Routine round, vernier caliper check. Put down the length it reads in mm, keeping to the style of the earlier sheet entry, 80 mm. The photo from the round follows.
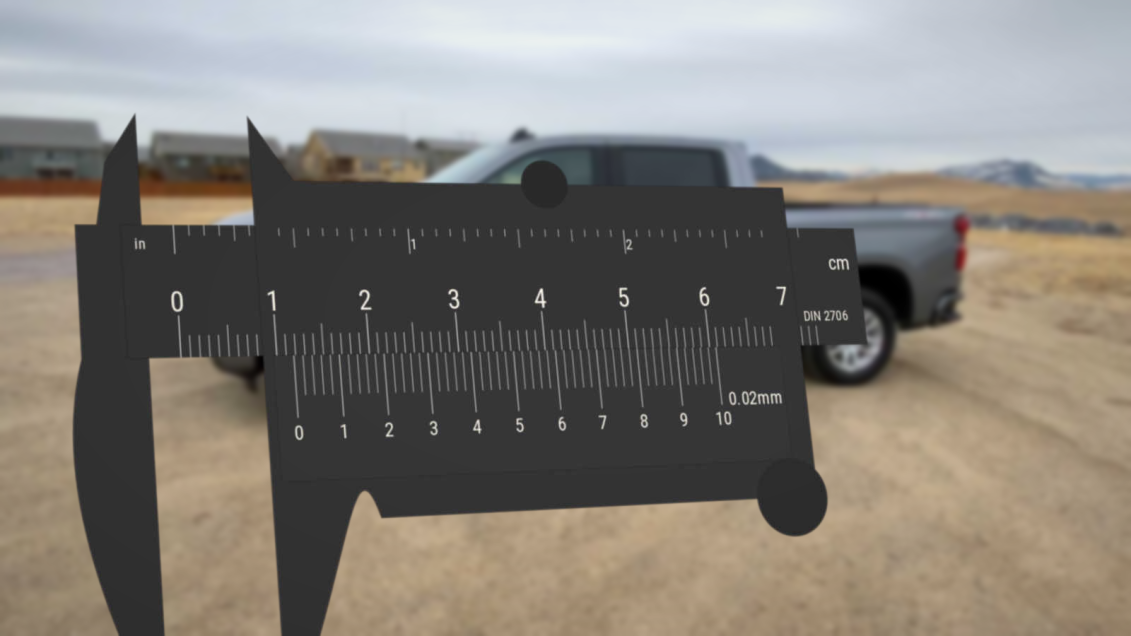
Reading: 11.8 mm
